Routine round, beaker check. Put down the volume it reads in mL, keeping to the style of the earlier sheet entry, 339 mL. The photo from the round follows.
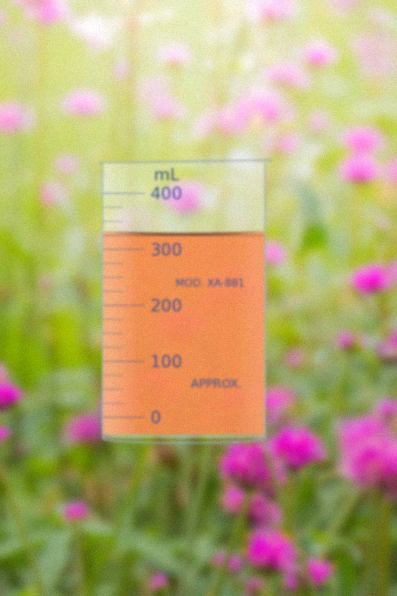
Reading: 325 mL
